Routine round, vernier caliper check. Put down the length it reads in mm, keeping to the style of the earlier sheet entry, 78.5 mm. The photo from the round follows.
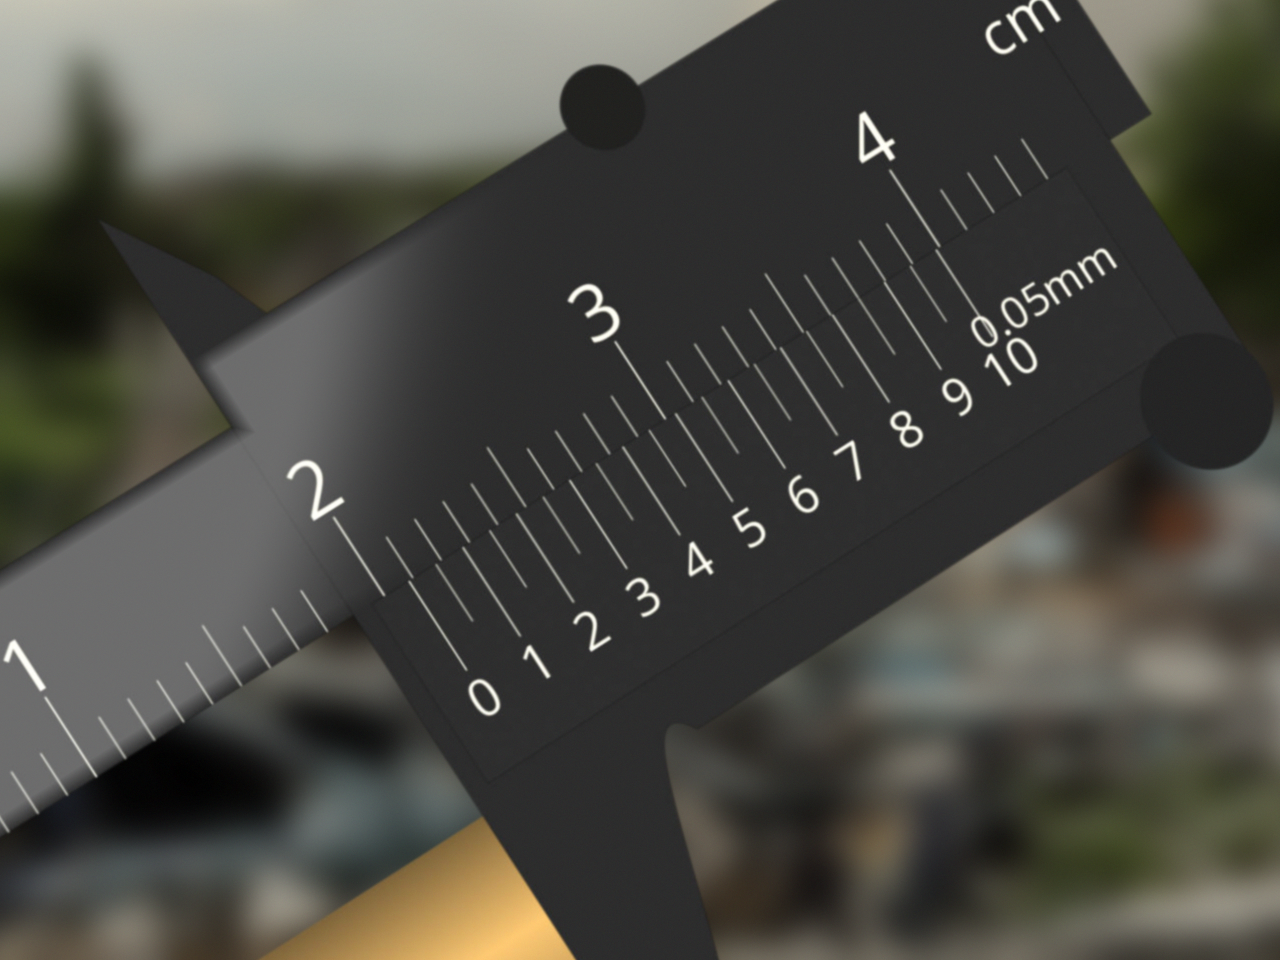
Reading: 20.85 mm
